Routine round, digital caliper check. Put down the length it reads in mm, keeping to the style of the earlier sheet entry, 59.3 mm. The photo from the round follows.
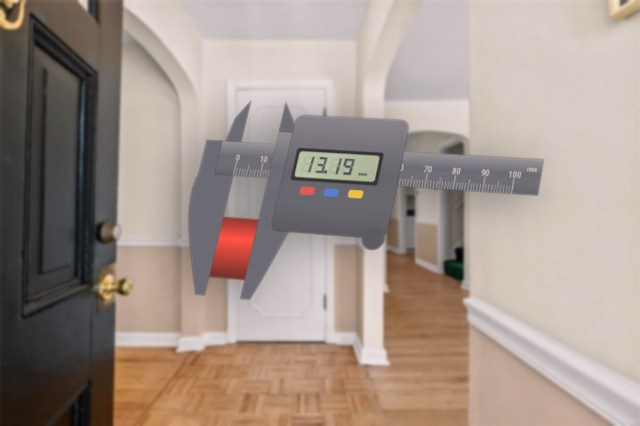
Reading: 13.19 mm
